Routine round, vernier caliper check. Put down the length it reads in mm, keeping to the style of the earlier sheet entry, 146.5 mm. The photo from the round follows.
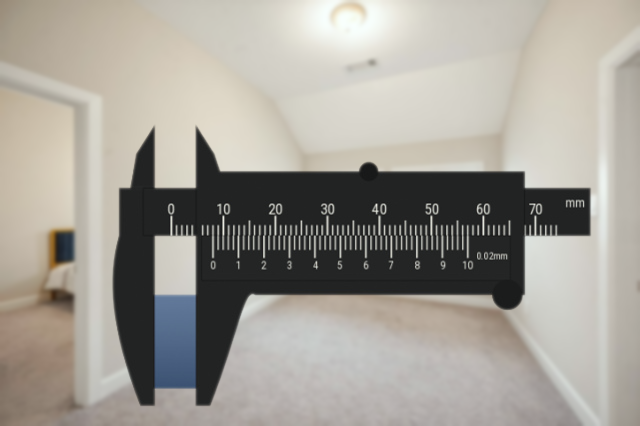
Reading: 8.0 mm
